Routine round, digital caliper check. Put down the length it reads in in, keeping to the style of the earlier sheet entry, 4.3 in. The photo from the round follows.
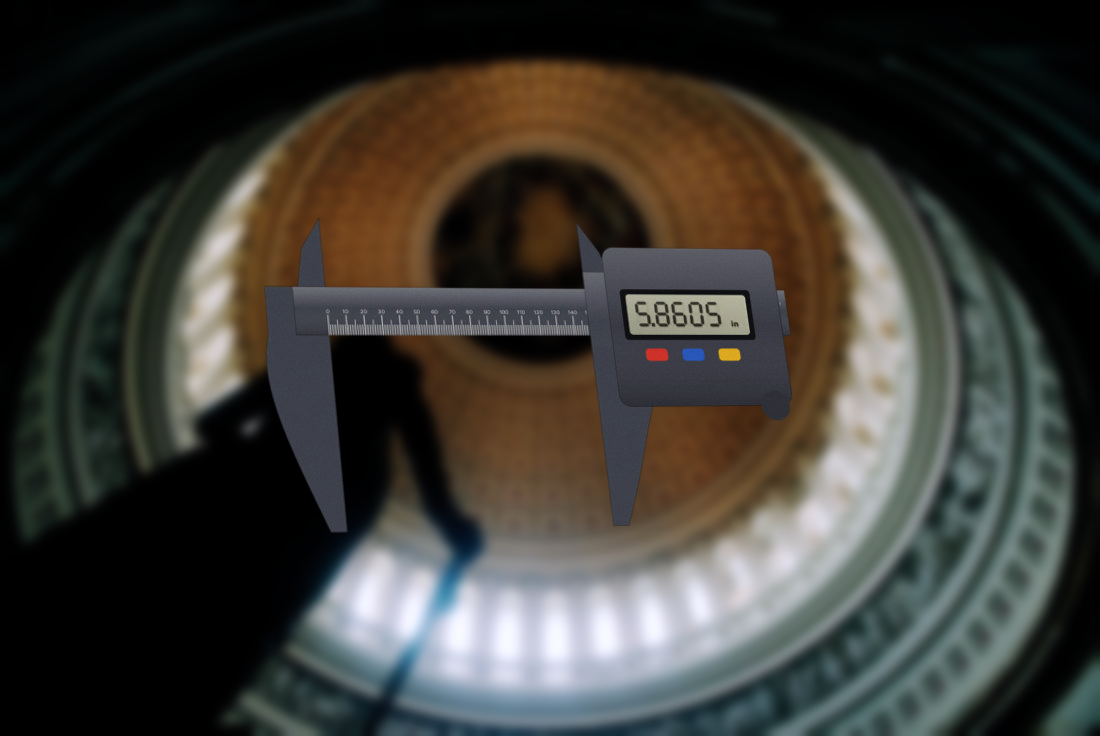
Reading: 5.8605 in
